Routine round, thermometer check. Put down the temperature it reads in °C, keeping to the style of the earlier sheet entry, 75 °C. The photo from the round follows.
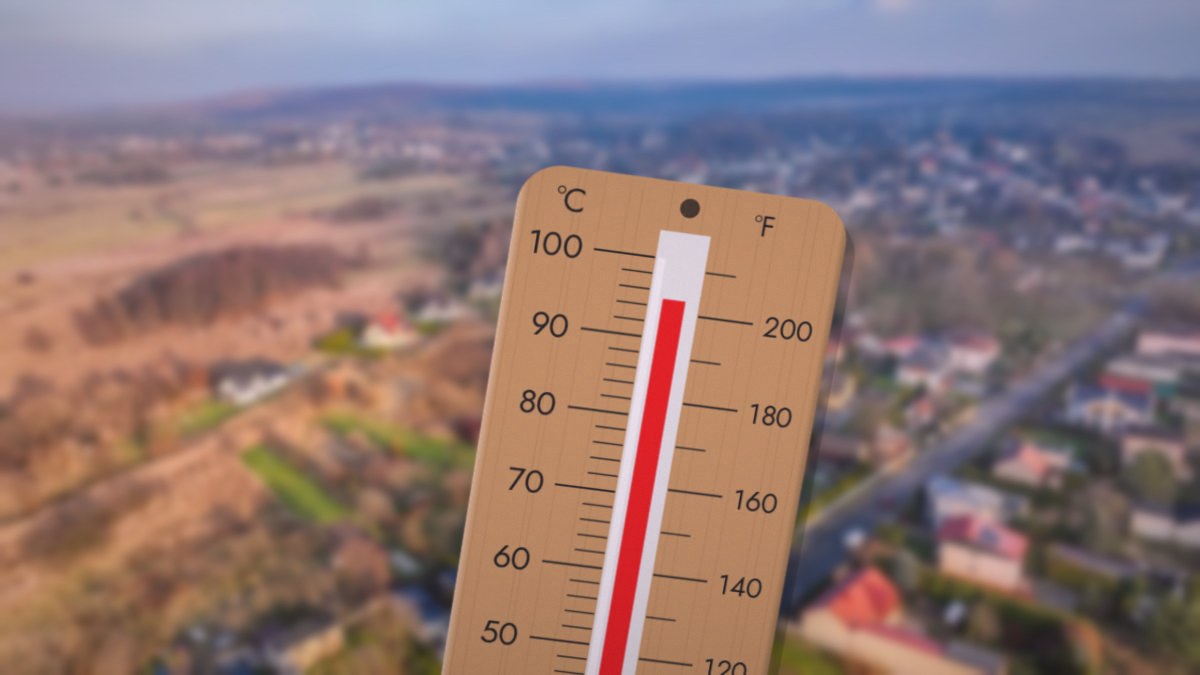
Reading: 95 °C
